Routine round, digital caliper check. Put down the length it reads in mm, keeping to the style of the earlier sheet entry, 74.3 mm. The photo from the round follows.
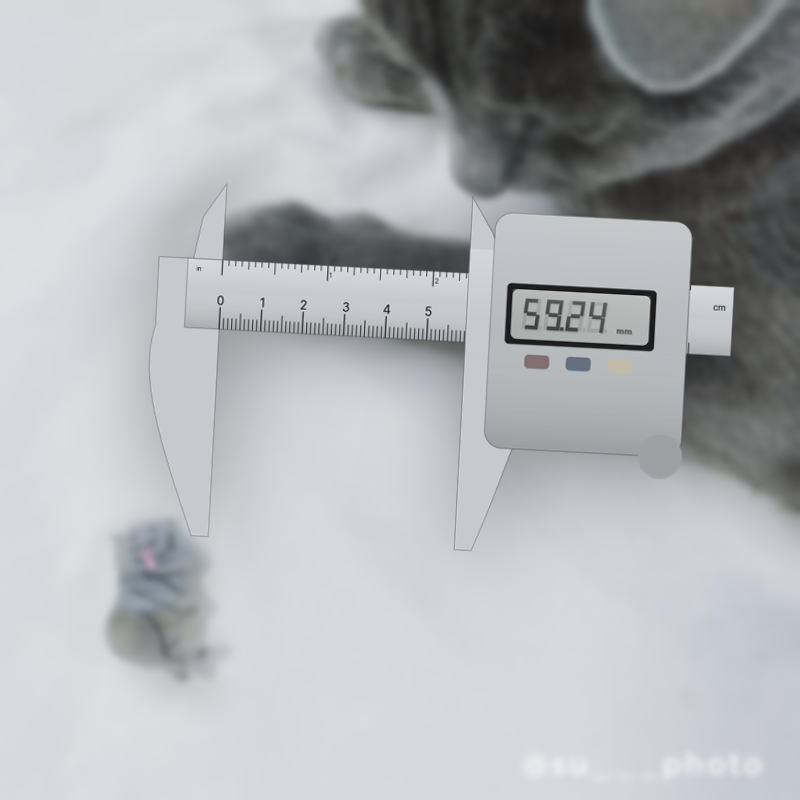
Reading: 59.24 mm
